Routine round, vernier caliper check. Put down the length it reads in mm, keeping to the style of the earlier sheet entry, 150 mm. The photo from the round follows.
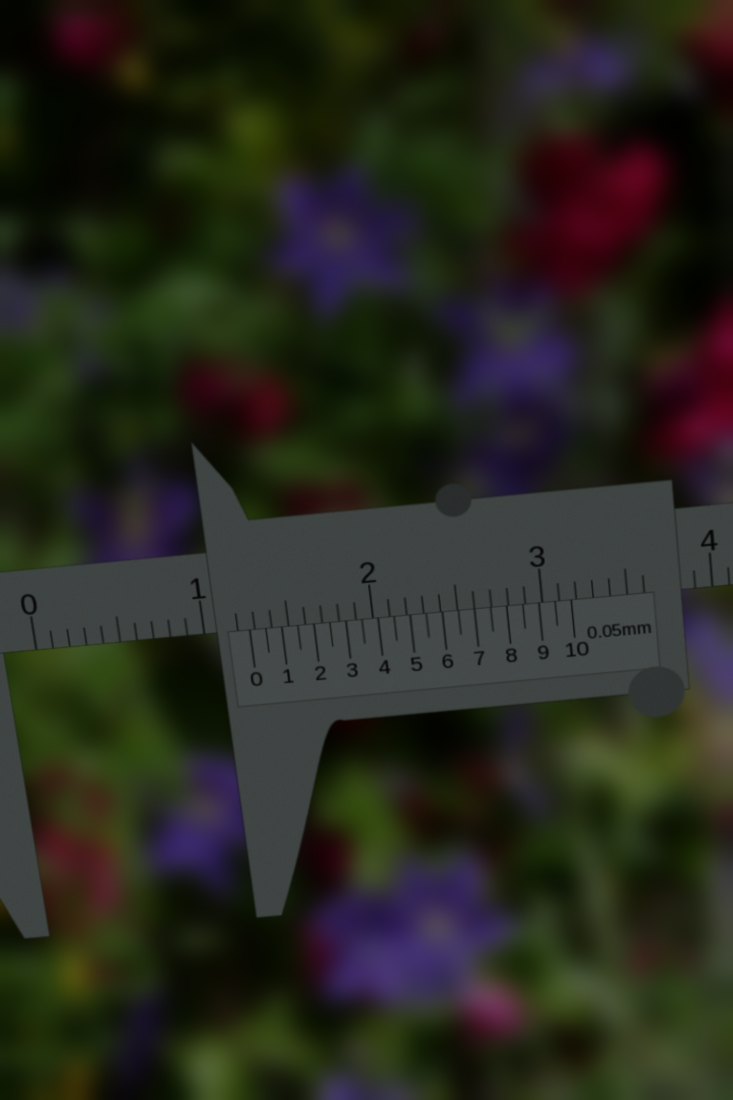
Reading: 12.7 mm
